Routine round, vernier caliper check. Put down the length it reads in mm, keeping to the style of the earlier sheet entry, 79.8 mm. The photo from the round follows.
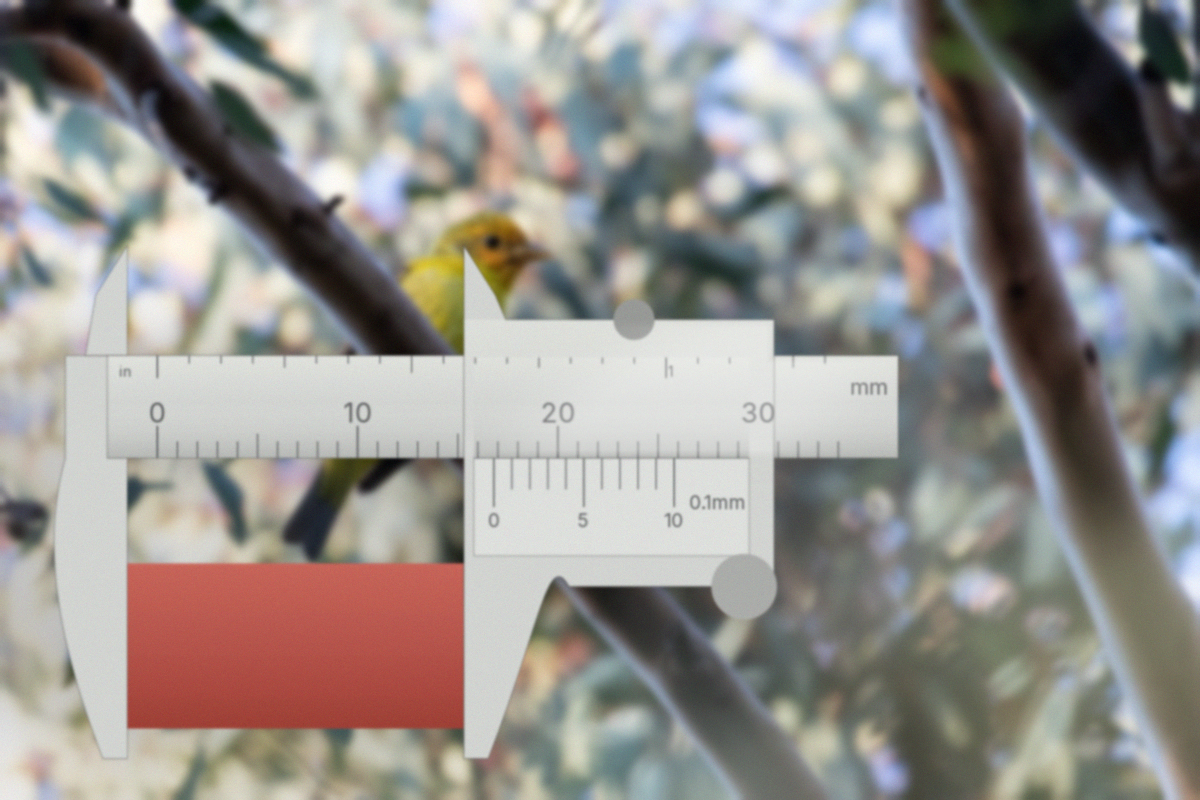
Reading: 16.8 mm
